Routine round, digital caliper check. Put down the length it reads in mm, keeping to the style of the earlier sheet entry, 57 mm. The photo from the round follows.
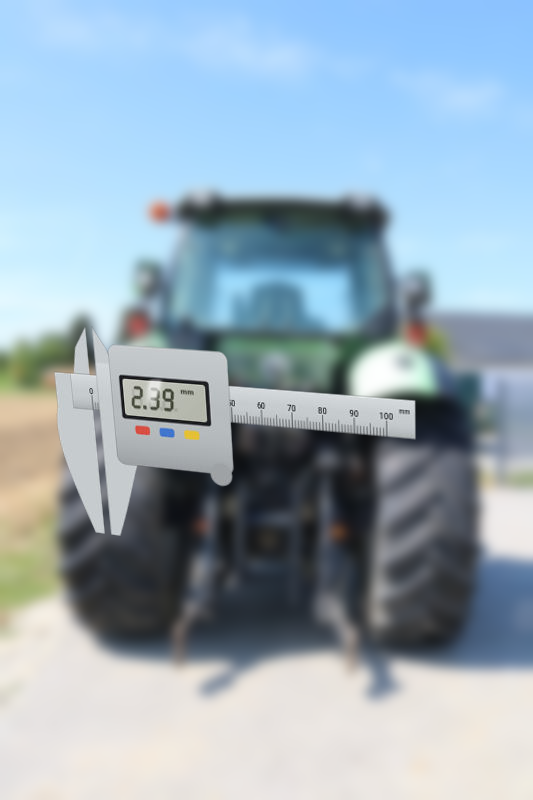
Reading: 2.39 mm
